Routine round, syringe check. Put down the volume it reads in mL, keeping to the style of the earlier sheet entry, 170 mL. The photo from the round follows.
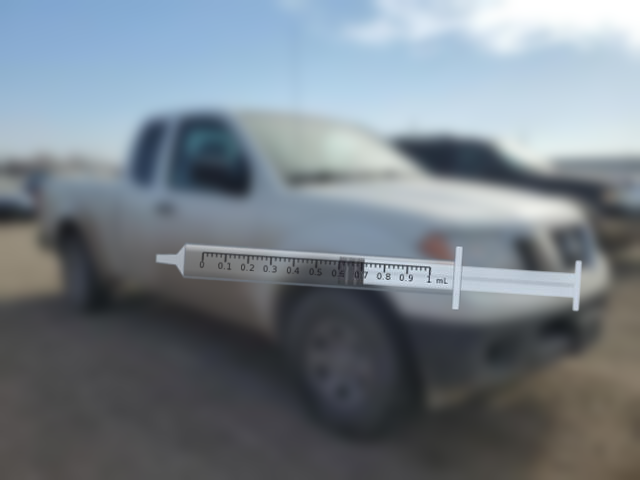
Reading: 0.6 mL
